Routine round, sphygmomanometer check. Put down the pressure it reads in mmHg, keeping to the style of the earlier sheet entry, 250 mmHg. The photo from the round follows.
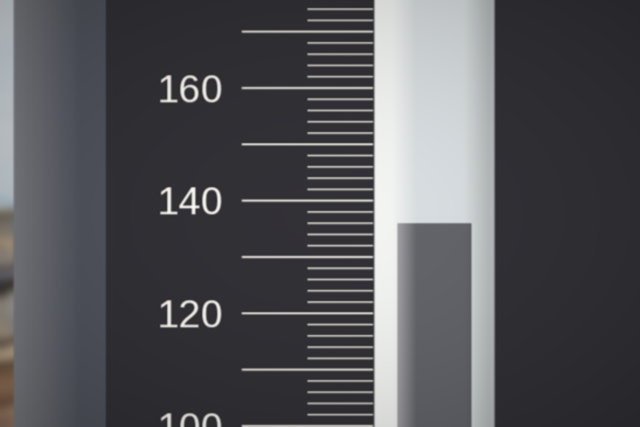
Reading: 136 mmHg
